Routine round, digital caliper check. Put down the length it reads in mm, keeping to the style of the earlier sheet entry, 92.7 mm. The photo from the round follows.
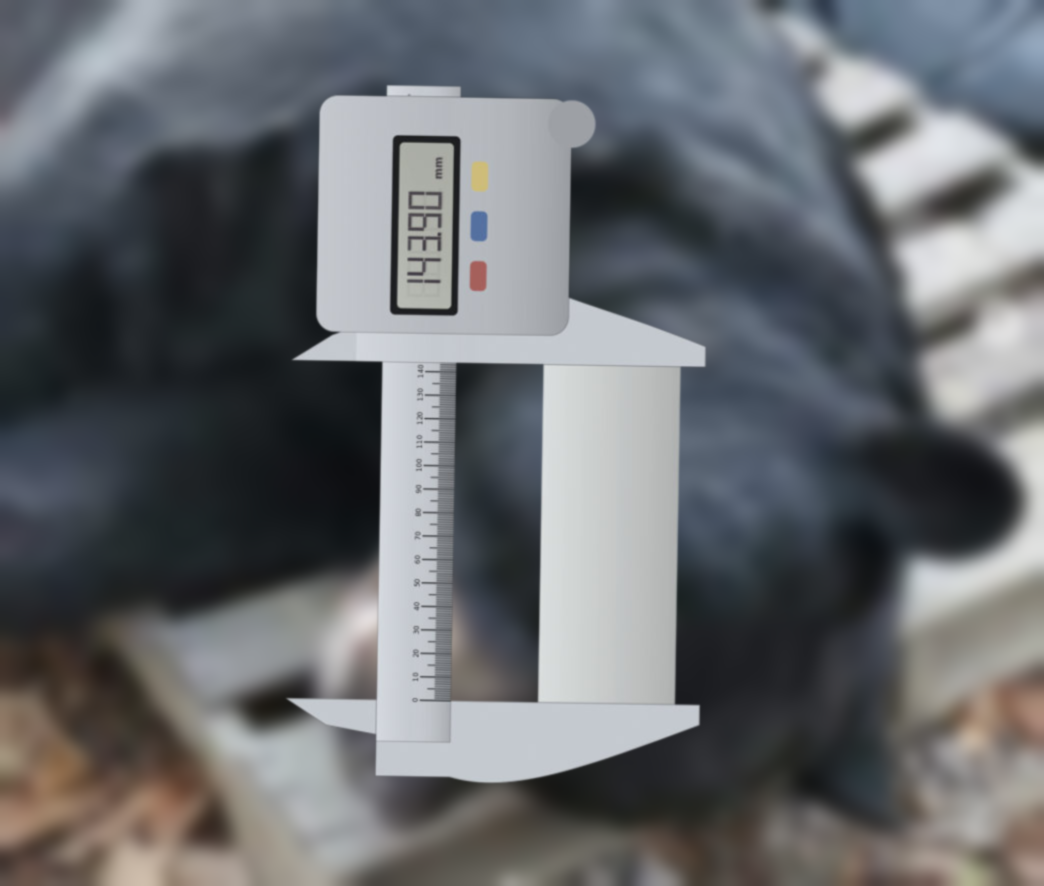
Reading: 143.90 mm
